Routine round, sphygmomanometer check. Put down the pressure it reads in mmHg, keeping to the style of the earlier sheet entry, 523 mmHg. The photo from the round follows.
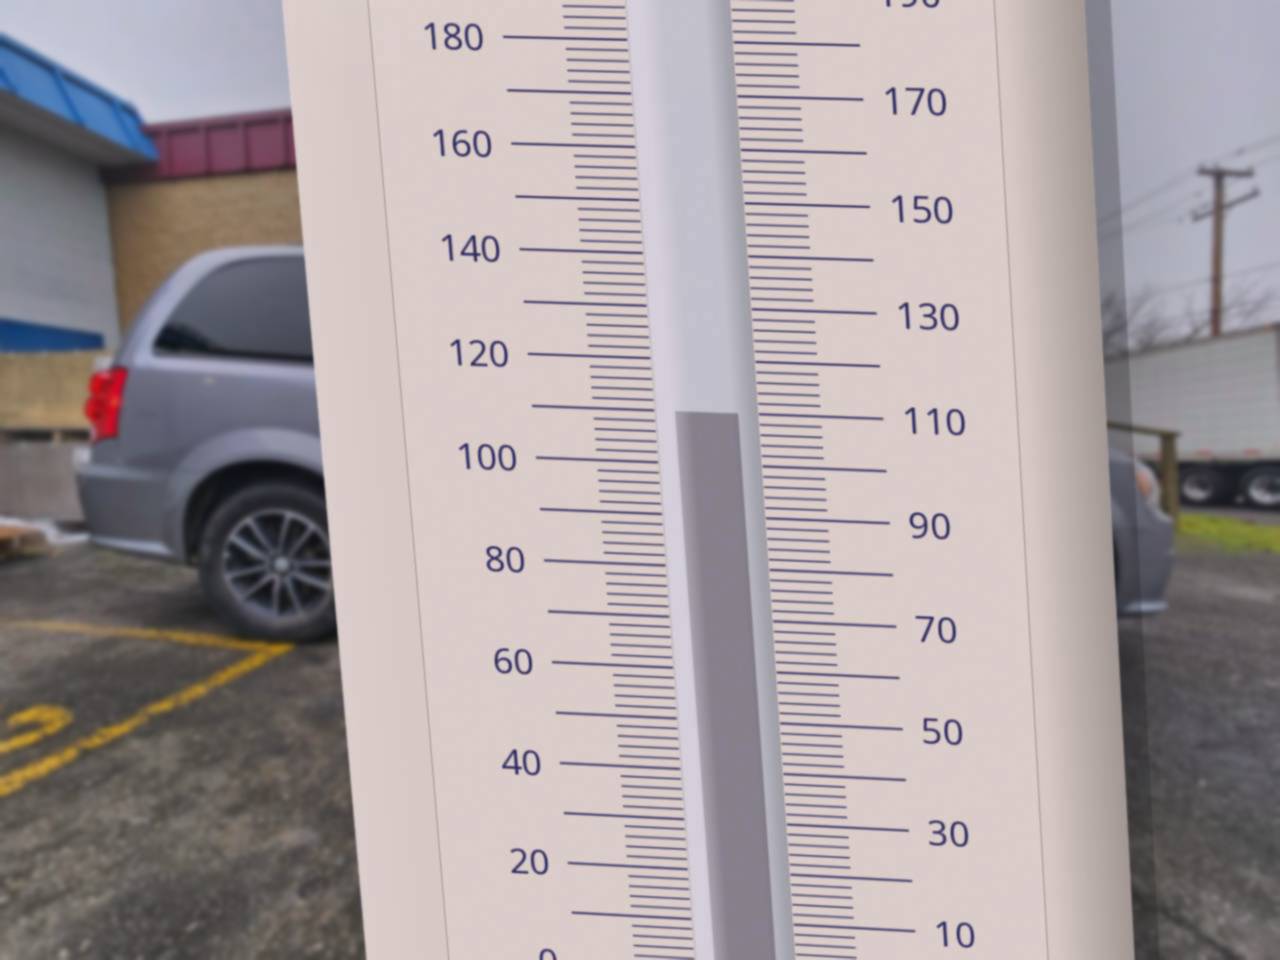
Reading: 110 mmHg
